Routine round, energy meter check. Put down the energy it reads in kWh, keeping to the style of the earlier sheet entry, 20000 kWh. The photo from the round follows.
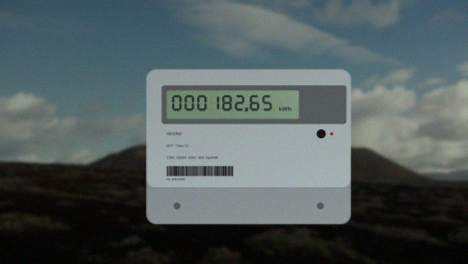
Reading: 182.65 kWh
